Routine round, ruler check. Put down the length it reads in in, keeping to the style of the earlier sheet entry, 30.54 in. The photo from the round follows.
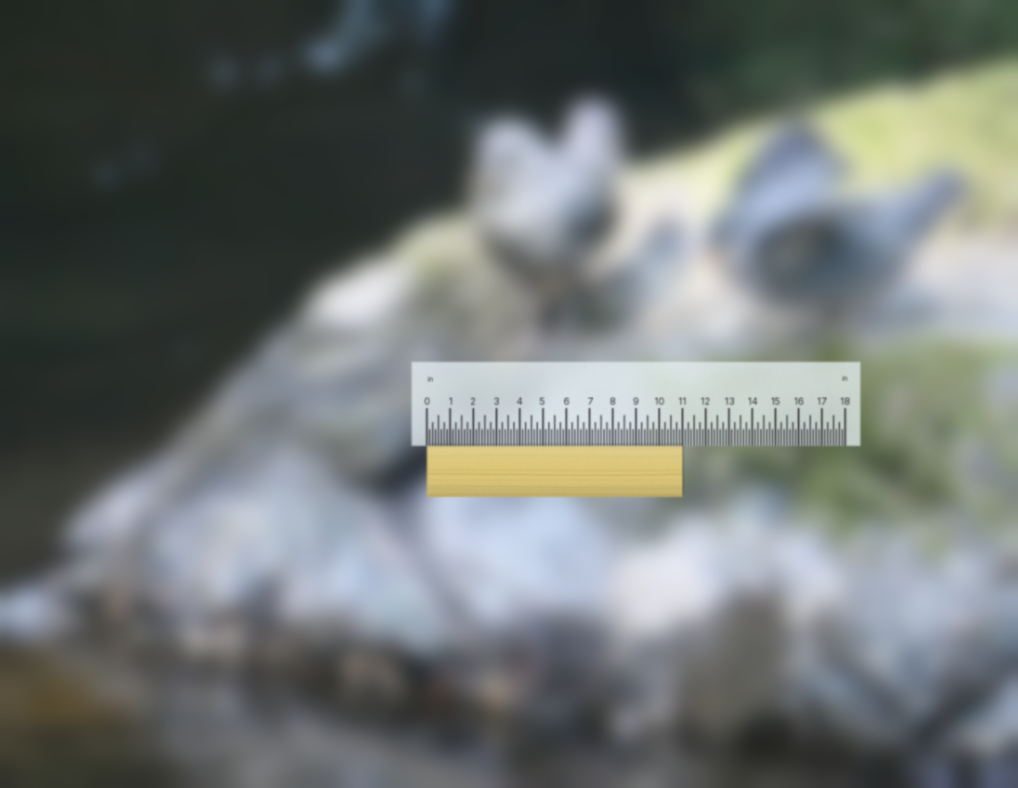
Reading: 11 in
